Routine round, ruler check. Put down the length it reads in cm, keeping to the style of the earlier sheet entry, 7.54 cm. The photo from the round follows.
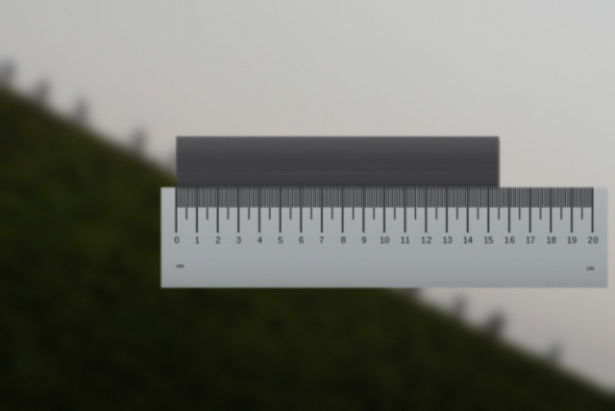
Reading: 15.5 cm
